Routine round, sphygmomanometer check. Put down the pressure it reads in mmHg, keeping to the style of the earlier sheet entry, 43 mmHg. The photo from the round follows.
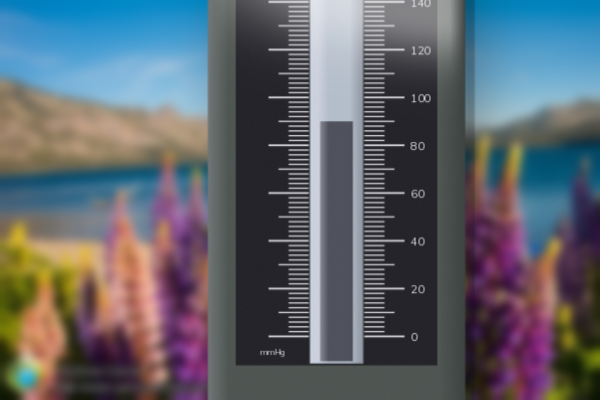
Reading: 90 mmHg
